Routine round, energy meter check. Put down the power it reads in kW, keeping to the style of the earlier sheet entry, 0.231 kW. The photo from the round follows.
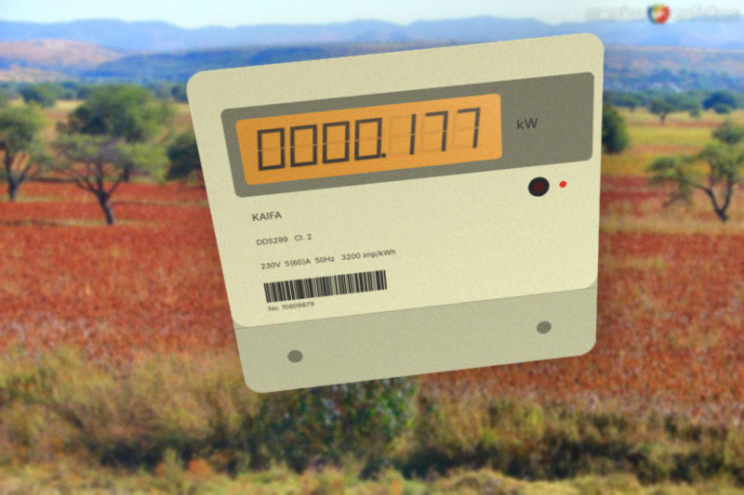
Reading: 0.177 kW
